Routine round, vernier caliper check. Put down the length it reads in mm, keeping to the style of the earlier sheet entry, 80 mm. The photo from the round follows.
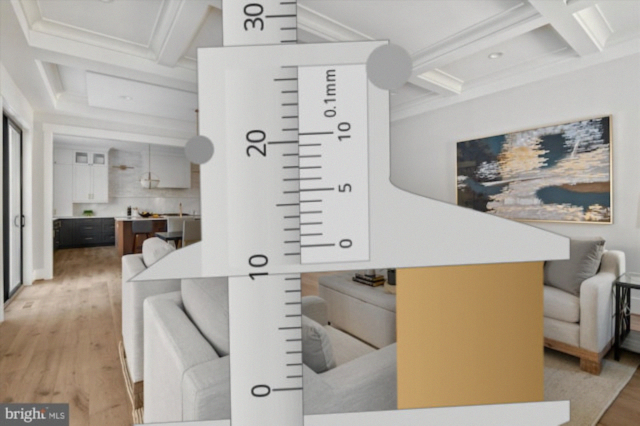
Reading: 11.6 mm
